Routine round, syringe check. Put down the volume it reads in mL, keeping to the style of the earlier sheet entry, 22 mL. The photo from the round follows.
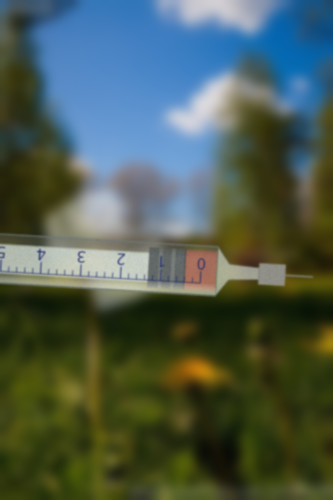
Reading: 0.4 mL
